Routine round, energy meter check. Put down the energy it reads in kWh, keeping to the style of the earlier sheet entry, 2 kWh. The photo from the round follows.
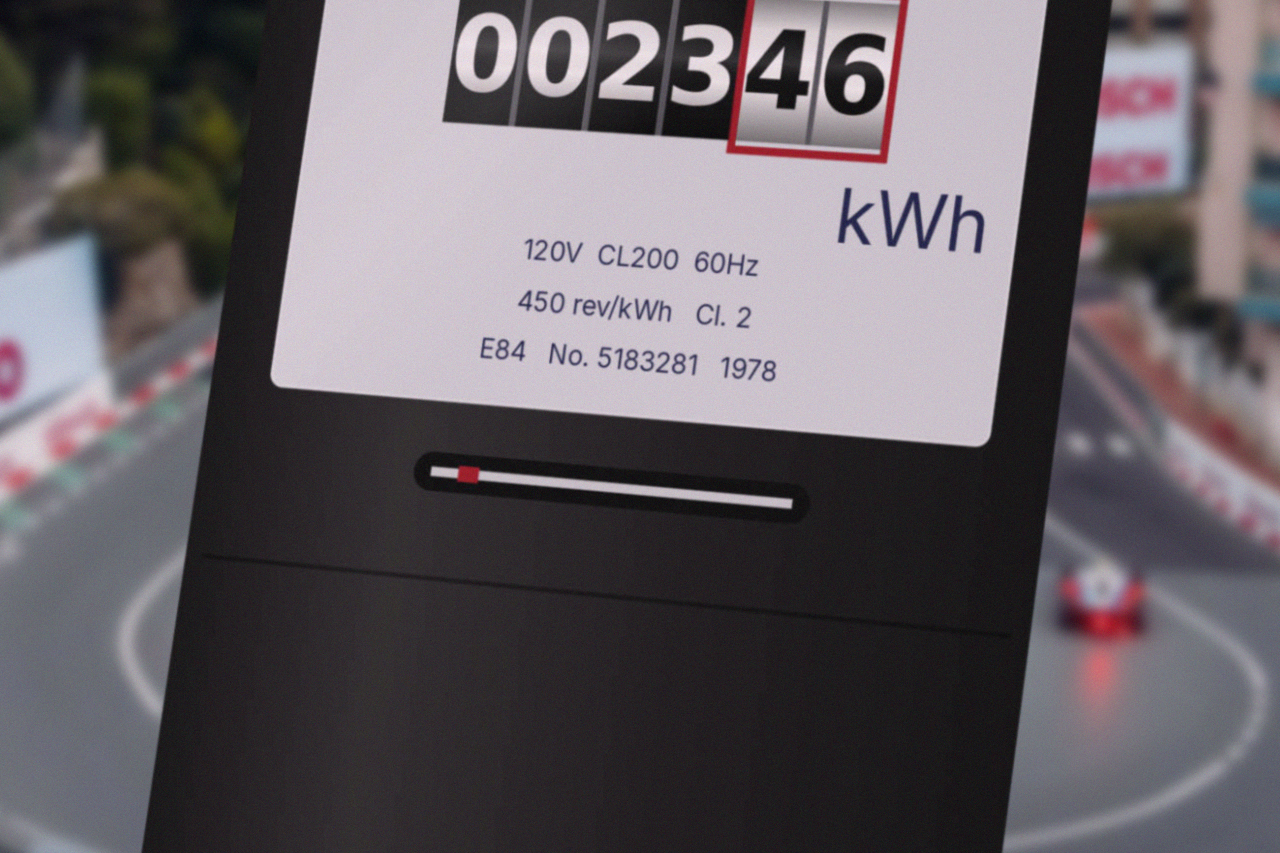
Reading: 23.46 kWh
